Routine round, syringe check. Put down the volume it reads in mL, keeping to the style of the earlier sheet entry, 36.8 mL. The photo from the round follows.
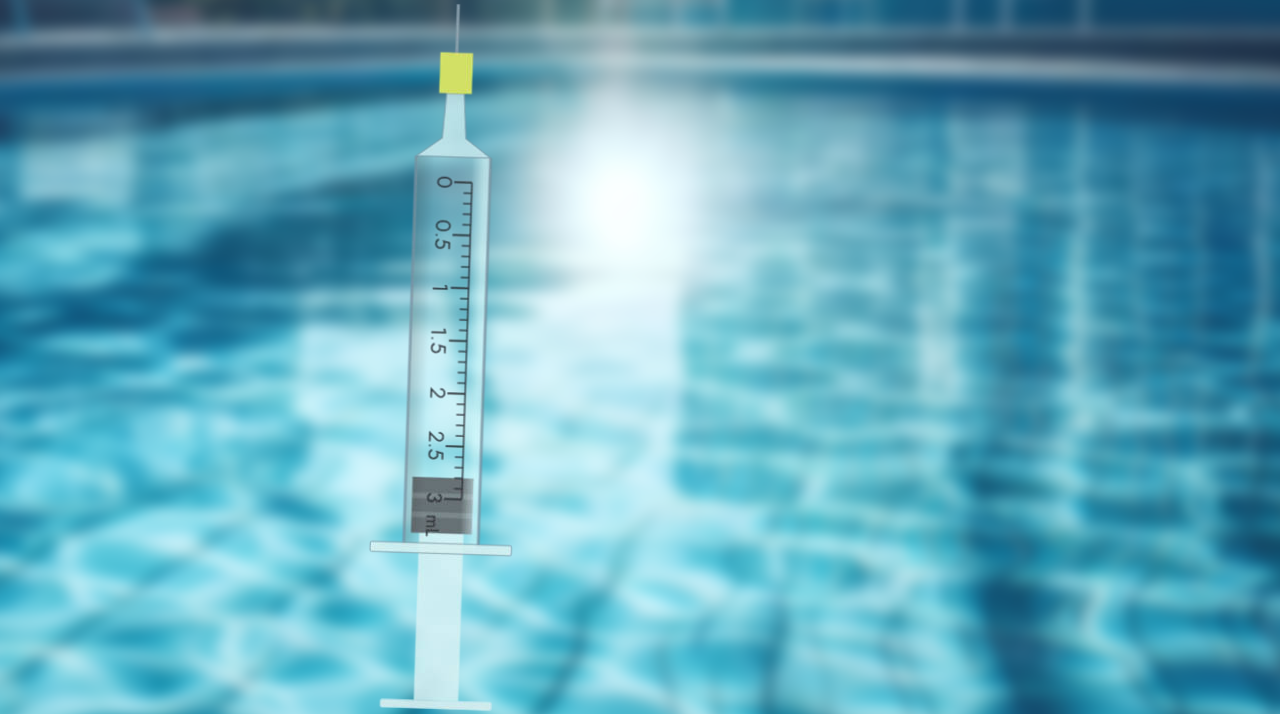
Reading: 2.8 mL
